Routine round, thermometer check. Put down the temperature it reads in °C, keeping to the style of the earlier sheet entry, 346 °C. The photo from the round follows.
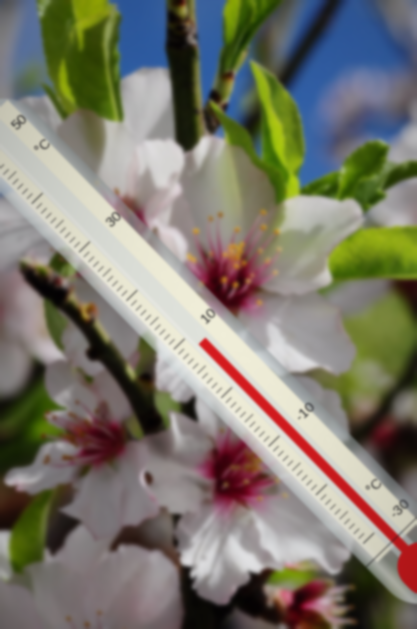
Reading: 8 °C
